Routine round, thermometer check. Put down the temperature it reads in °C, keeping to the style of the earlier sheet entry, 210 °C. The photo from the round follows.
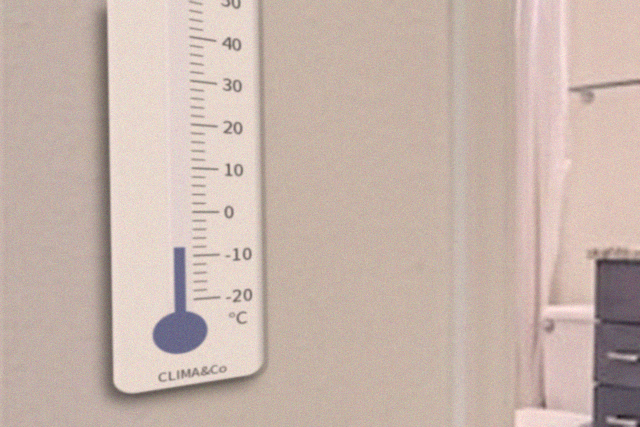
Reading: -8 °C
